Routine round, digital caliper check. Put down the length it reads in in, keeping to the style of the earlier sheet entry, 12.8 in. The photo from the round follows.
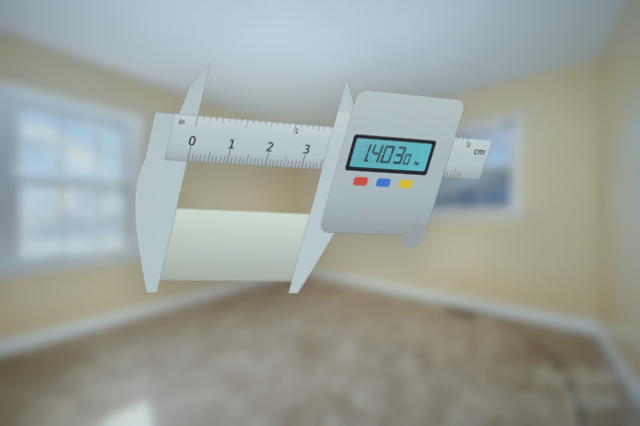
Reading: 1.4030 in
